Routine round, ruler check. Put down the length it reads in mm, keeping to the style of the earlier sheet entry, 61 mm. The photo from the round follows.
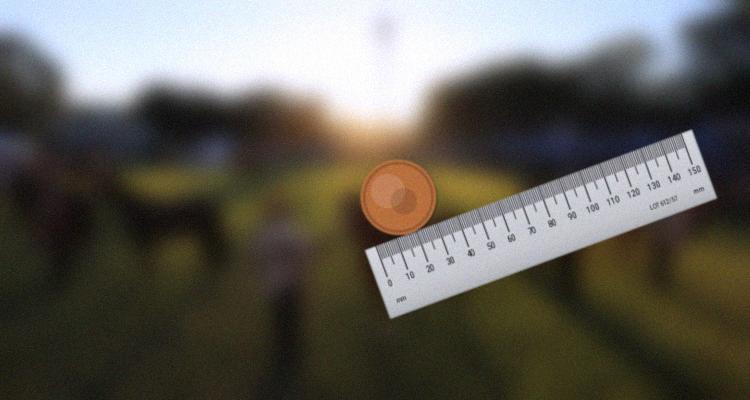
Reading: 35 mm
